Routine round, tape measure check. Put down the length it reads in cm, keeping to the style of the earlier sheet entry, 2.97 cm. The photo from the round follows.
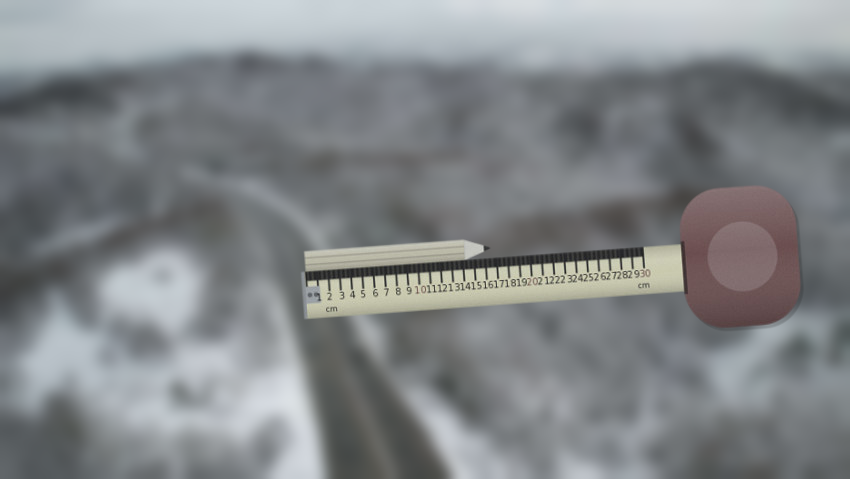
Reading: 16.5 cm
